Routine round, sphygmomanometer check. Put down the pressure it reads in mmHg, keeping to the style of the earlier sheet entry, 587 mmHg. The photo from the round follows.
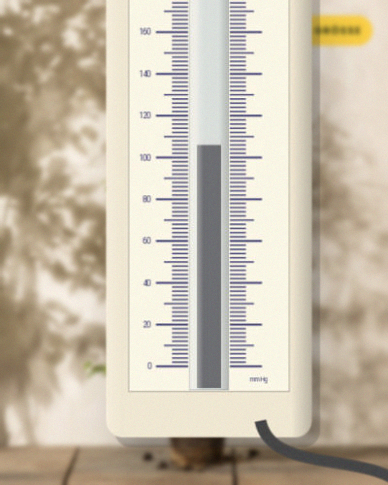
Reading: 106 mmHg
